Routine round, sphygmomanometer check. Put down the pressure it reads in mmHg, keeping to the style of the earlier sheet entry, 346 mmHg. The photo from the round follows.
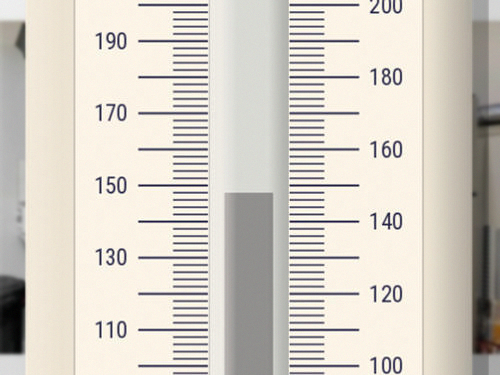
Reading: 148 mmHg
